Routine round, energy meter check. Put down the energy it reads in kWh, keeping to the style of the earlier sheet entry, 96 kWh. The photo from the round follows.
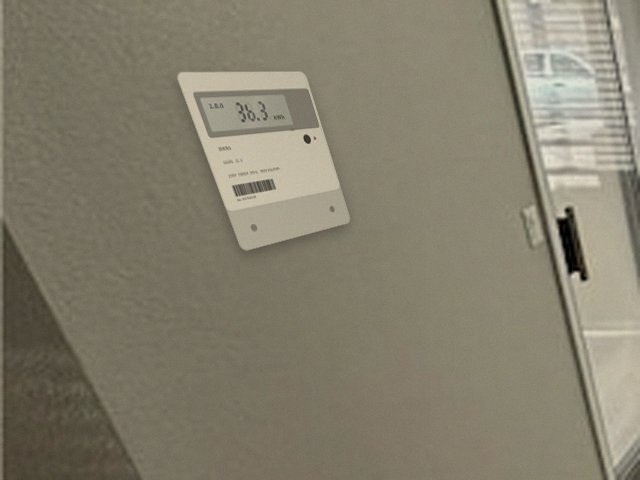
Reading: 36.3 kWh
